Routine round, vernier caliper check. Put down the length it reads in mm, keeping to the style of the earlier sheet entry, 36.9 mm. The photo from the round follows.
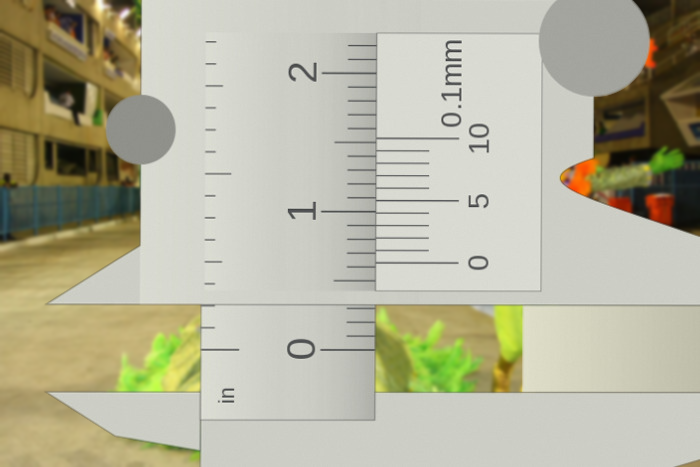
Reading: 6.3 mm
